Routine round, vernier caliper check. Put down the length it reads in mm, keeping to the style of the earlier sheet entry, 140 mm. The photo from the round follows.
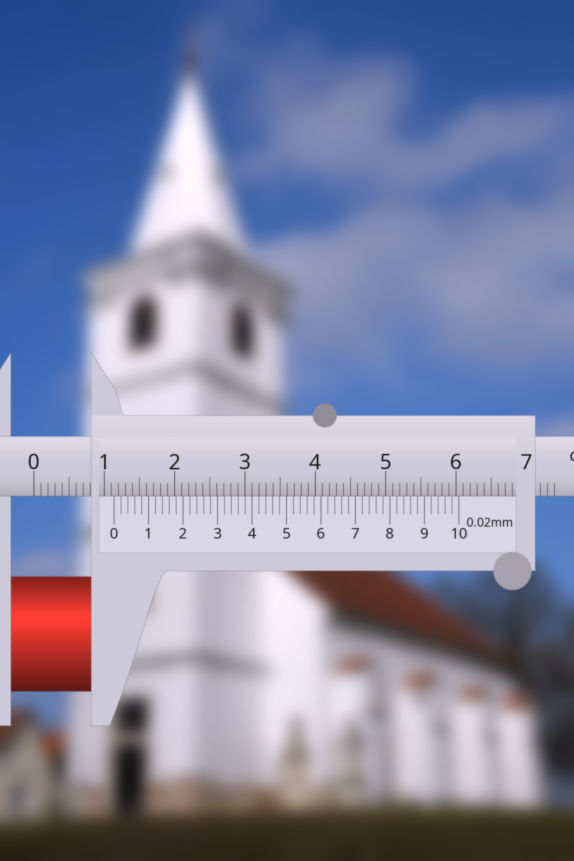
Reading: 11.4 mm
